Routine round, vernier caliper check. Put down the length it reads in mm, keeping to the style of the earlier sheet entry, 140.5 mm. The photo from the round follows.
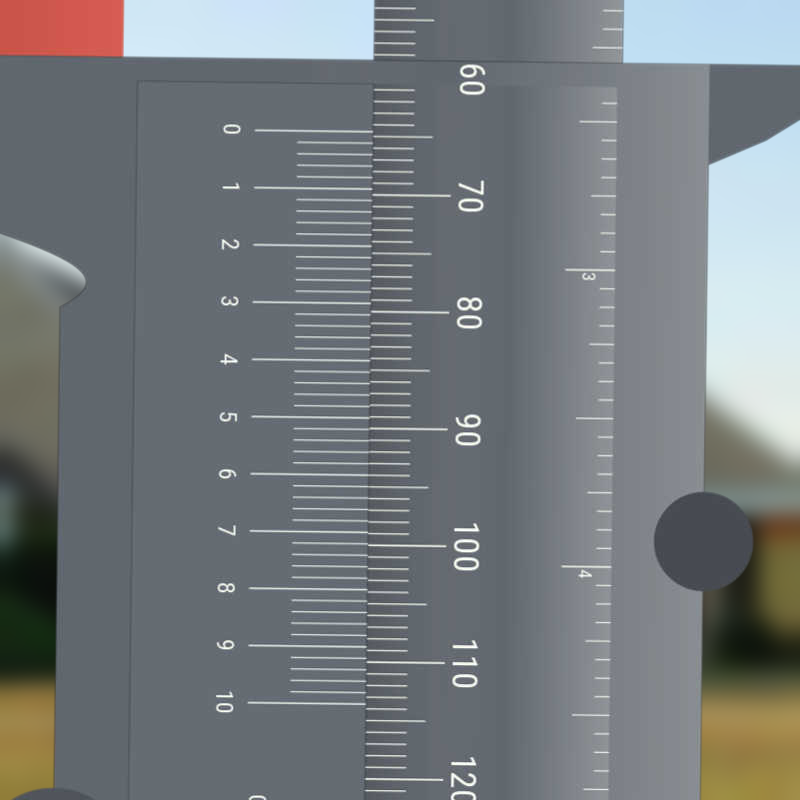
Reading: 64.6 mm
